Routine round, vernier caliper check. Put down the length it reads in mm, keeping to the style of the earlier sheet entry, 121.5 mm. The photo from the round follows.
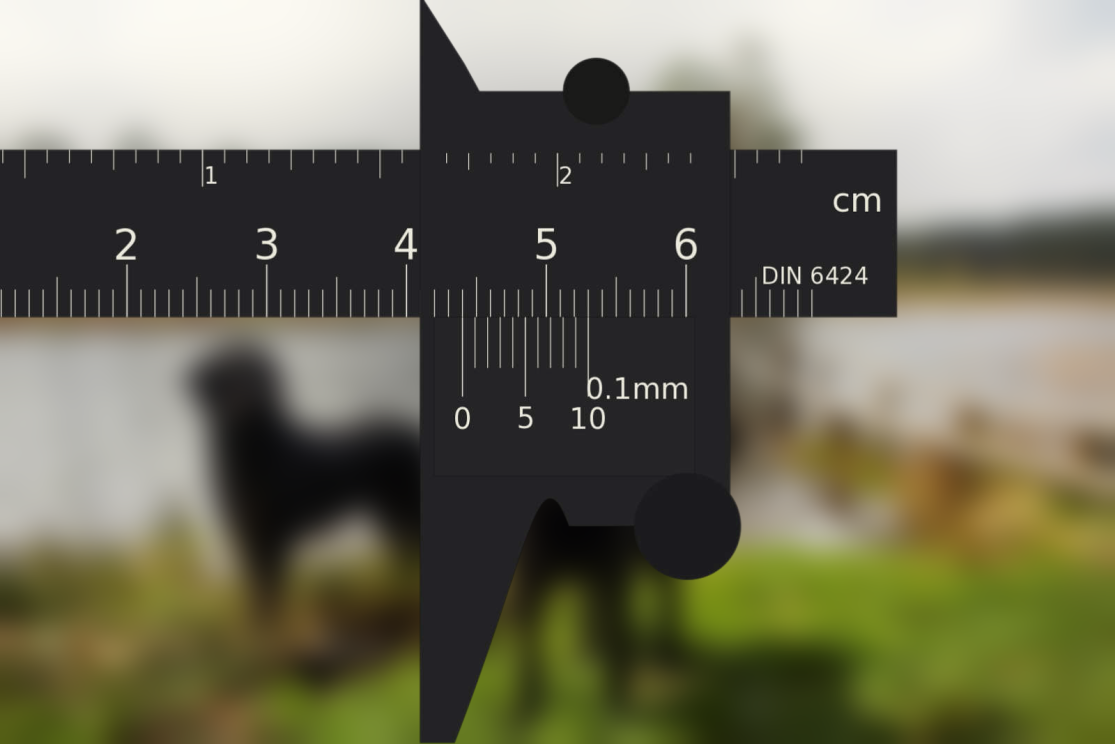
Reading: 44.0 mm
